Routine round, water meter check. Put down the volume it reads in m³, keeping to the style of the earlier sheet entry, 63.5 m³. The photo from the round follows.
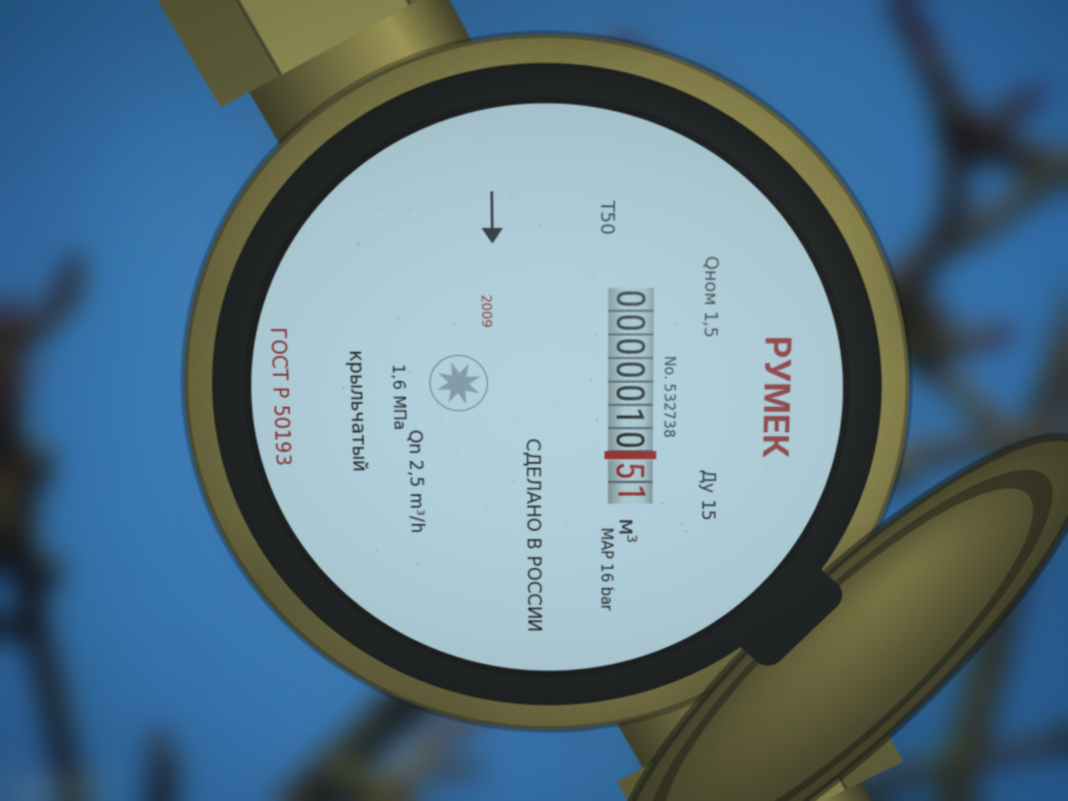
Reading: 10.51 m³
